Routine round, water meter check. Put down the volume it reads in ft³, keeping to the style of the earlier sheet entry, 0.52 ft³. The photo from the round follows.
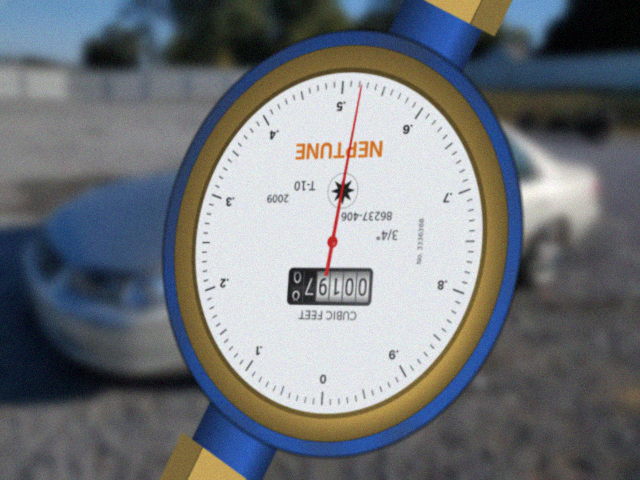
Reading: 1978.52 ft³
